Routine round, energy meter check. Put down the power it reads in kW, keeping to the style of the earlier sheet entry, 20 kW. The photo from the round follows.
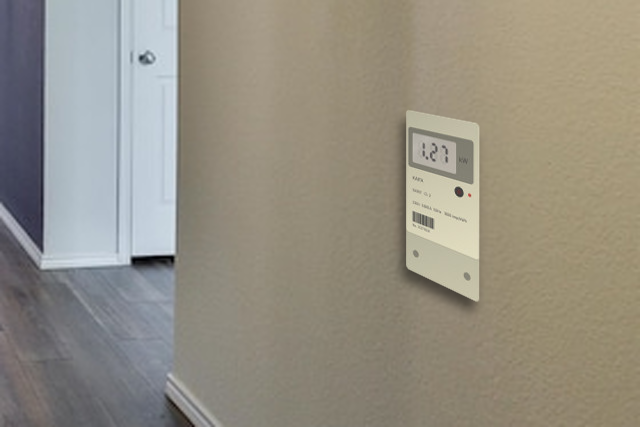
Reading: 1.27 kW
